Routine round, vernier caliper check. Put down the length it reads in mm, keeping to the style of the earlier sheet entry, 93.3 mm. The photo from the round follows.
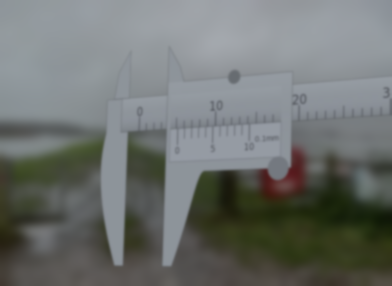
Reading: 5.2 mm
